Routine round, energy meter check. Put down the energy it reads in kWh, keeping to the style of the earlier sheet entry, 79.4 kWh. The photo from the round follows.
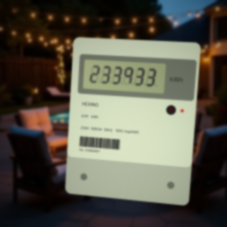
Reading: 233933 kWh
